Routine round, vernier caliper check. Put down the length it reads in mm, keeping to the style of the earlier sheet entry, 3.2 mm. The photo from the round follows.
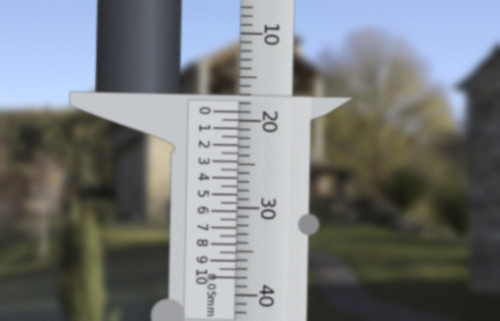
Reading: 19.0 mm
